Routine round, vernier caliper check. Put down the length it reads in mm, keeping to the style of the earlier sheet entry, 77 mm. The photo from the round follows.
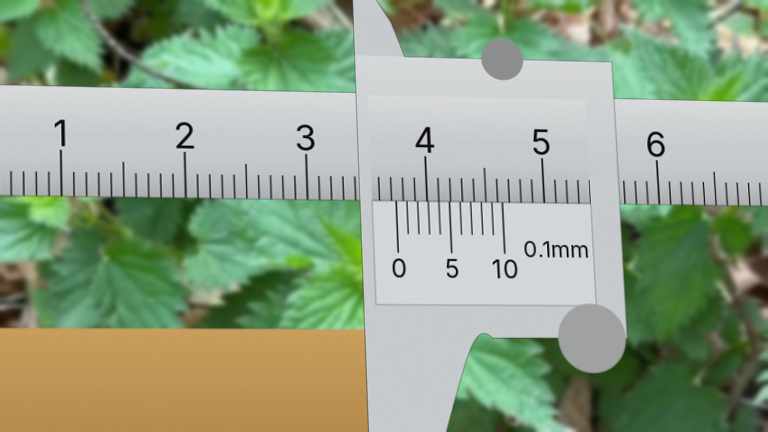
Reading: 37.4 mm
